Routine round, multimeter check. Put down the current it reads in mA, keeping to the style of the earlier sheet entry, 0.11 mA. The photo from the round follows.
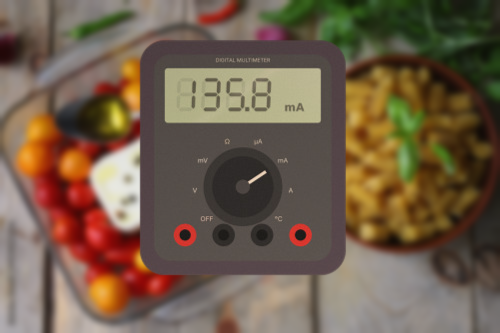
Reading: 135.8 mA
